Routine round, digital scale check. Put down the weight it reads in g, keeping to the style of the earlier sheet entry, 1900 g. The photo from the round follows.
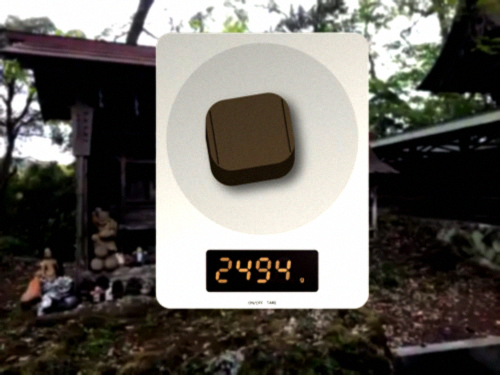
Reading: 2494 g
